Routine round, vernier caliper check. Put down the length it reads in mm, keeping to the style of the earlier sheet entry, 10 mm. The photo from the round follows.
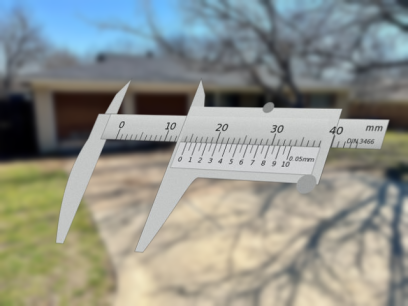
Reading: 14.4 mm
